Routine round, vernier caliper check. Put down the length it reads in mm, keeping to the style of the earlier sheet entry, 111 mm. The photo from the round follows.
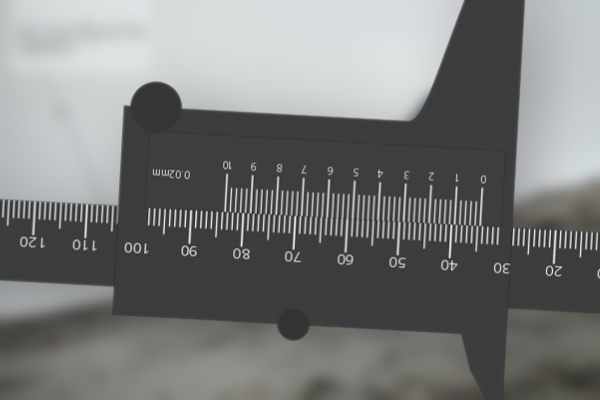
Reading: 34.5 mm
